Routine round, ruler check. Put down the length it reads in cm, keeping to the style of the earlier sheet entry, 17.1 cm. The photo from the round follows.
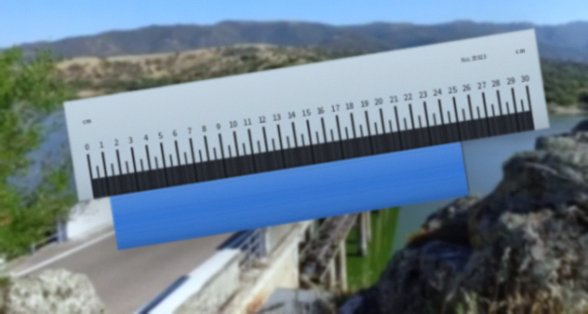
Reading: 24 cm
